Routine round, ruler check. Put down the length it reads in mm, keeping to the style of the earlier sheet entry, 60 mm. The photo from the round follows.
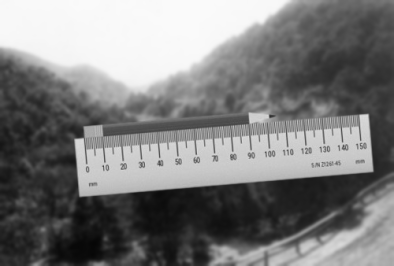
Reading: 105 mm
